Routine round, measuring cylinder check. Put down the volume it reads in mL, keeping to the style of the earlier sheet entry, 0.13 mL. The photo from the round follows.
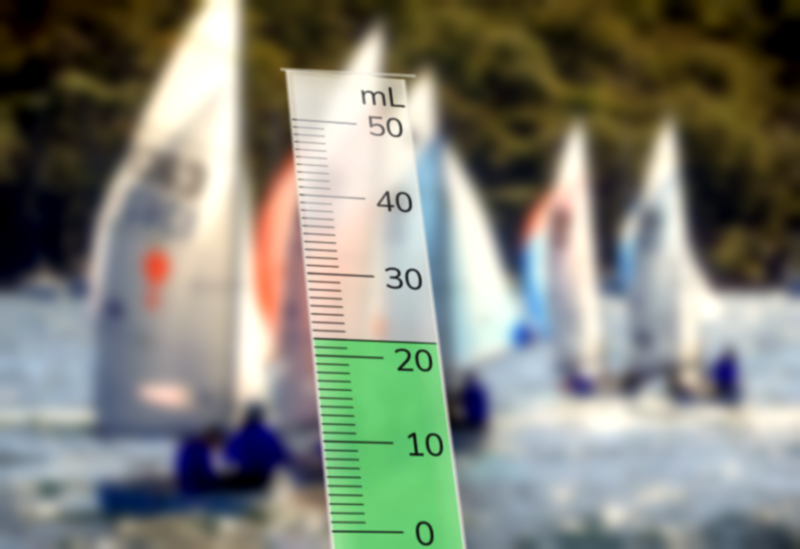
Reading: 22 mL
